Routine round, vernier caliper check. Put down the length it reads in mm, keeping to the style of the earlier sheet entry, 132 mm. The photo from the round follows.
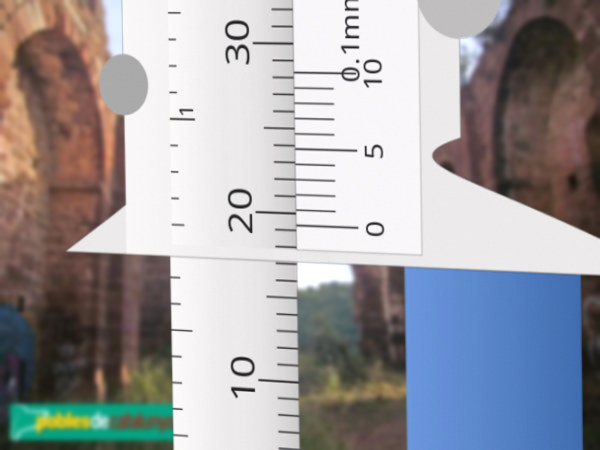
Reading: 19.3 mm
